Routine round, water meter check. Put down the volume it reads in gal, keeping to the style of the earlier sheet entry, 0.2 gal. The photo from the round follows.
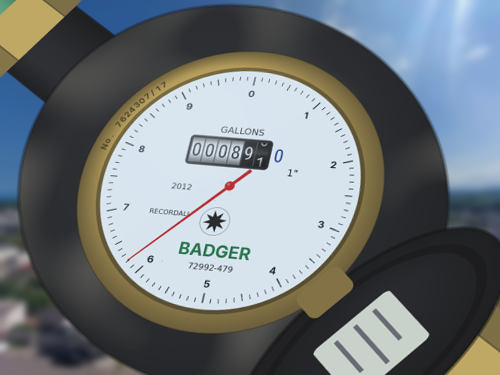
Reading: 8906.2 gal
